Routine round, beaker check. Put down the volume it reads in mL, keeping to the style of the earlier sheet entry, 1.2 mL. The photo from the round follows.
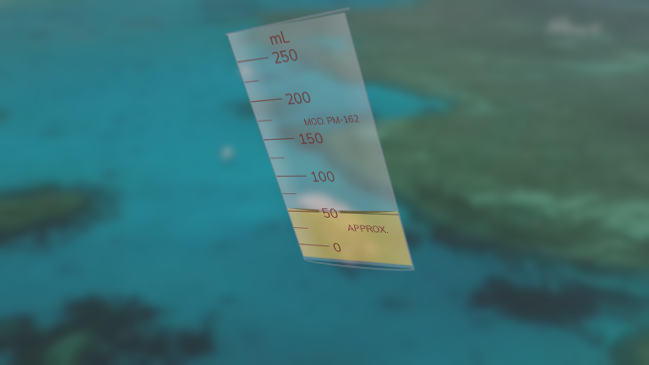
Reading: 50 mL
